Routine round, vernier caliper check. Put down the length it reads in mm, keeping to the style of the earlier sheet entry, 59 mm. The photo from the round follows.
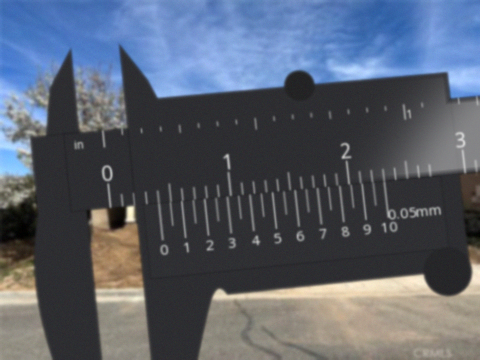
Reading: 4.0 mm
